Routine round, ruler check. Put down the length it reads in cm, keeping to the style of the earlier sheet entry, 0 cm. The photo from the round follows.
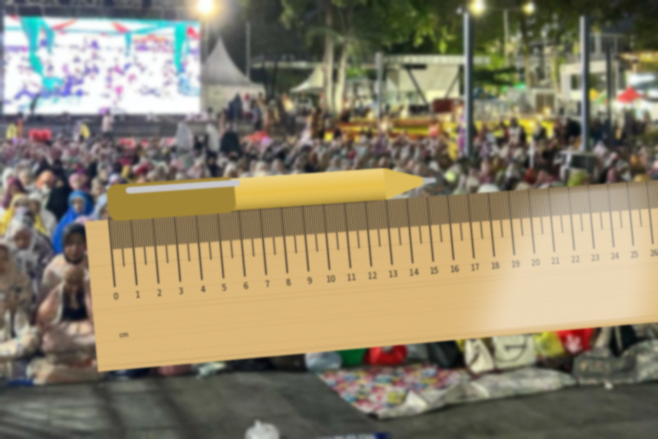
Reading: 15.5 cm
